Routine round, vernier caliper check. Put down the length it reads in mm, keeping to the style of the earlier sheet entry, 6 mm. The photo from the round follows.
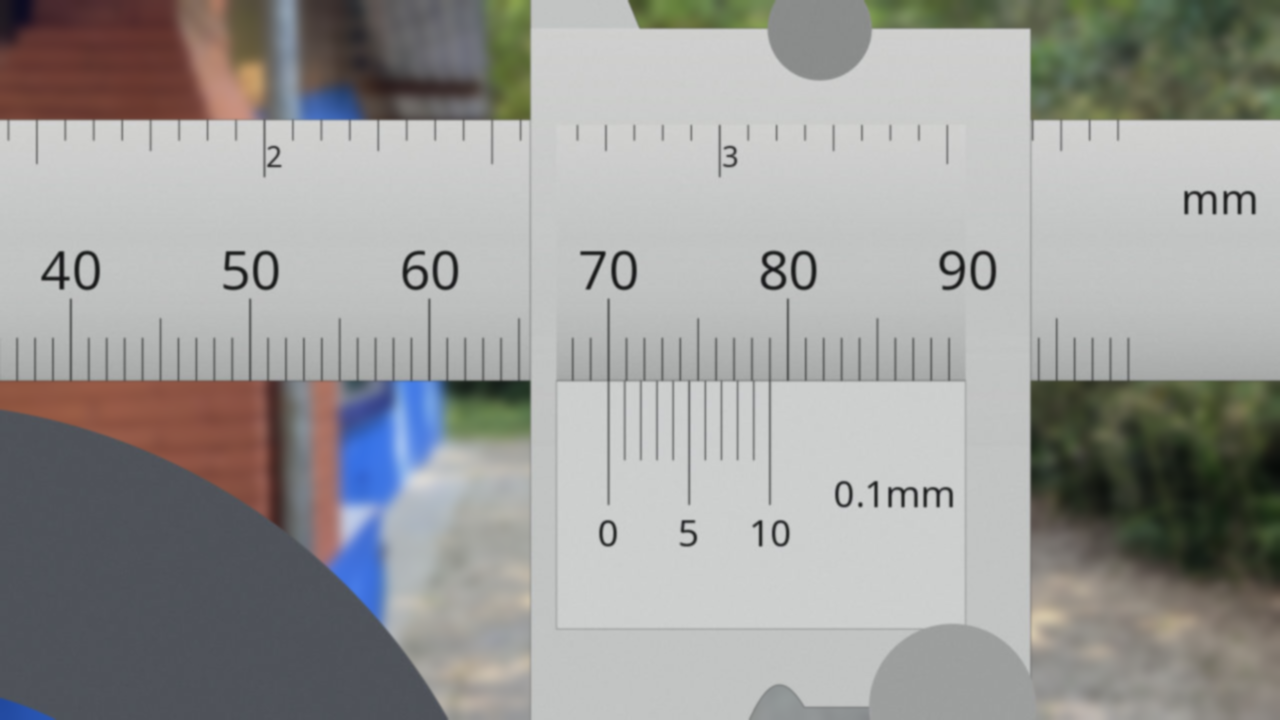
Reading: 70.0 mm
